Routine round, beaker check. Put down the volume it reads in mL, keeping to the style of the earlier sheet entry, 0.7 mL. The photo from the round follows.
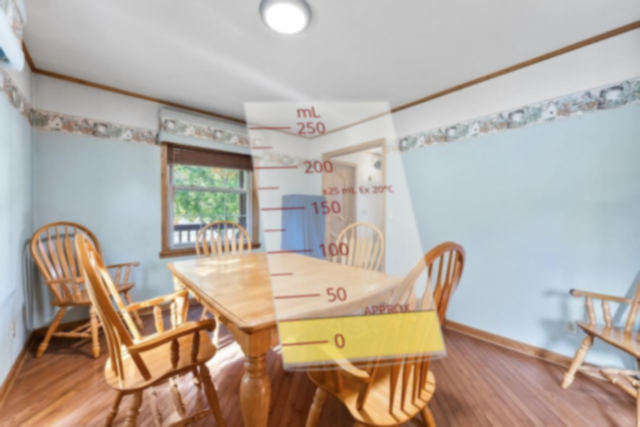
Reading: 25 mL
